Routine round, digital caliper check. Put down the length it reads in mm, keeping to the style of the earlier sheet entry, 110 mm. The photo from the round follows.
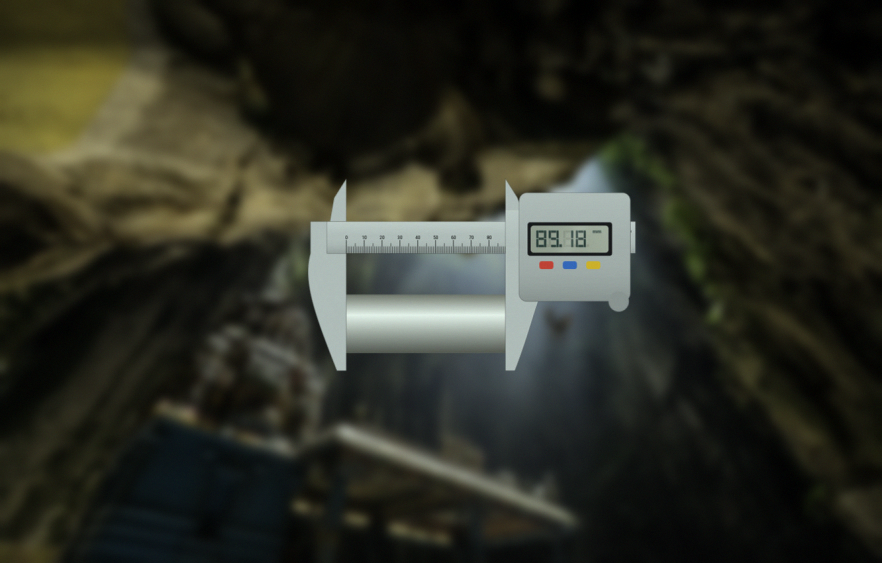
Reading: 89.18 mm
